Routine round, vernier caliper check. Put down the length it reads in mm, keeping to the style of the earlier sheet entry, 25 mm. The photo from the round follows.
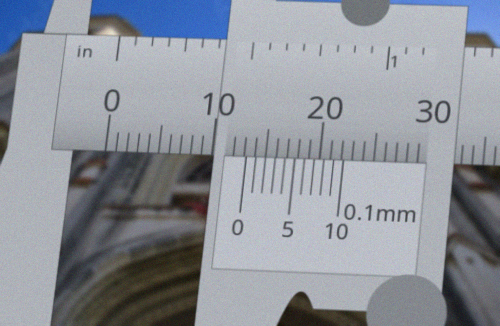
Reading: 13.2 mm
